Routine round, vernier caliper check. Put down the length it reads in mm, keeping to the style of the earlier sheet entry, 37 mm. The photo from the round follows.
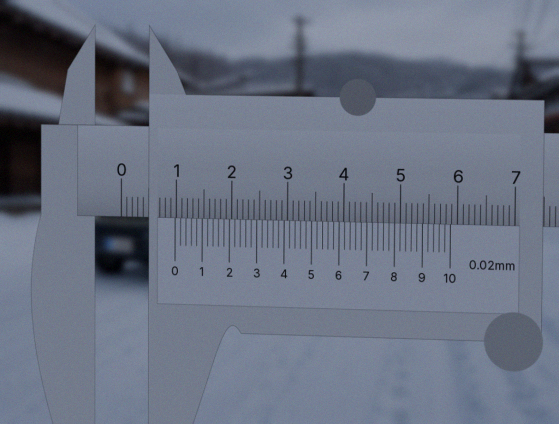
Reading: 9.8 mm
